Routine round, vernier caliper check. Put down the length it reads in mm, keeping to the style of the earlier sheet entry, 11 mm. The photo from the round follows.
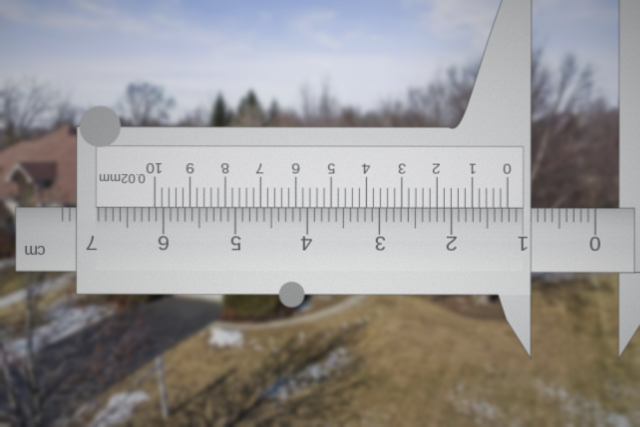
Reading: 12.2 mm
